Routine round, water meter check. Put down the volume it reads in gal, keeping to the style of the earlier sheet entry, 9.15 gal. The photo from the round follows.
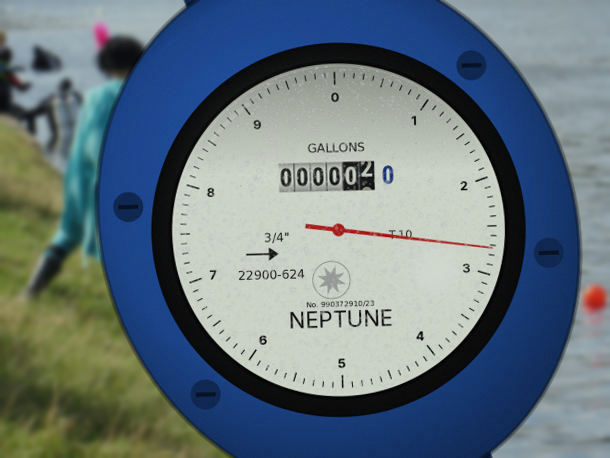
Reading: 22.7 gal
